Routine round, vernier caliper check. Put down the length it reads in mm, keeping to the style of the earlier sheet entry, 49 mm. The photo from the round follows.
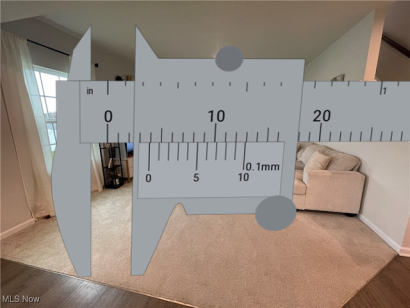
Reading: 3.9 mm
